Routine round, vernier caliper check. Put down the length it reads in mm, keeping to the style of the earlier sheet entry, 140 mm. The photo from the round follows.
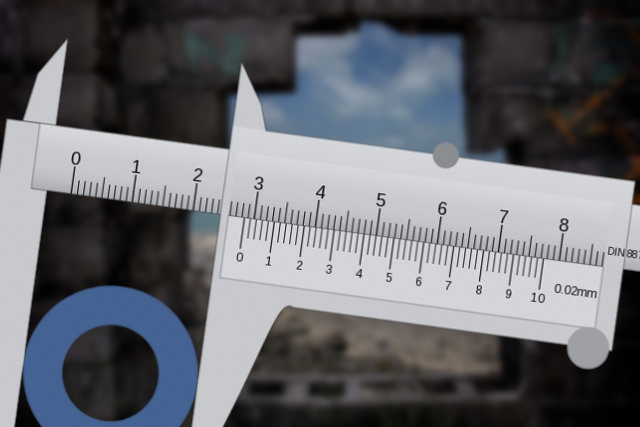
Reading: 28.4 mm
